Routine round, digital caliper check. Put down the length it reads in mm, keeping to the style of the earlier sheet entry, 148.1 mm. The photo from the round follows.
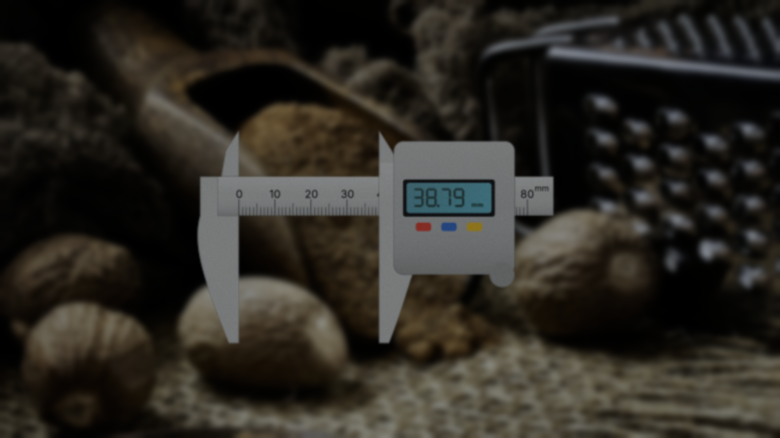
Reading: 38.79 mm
